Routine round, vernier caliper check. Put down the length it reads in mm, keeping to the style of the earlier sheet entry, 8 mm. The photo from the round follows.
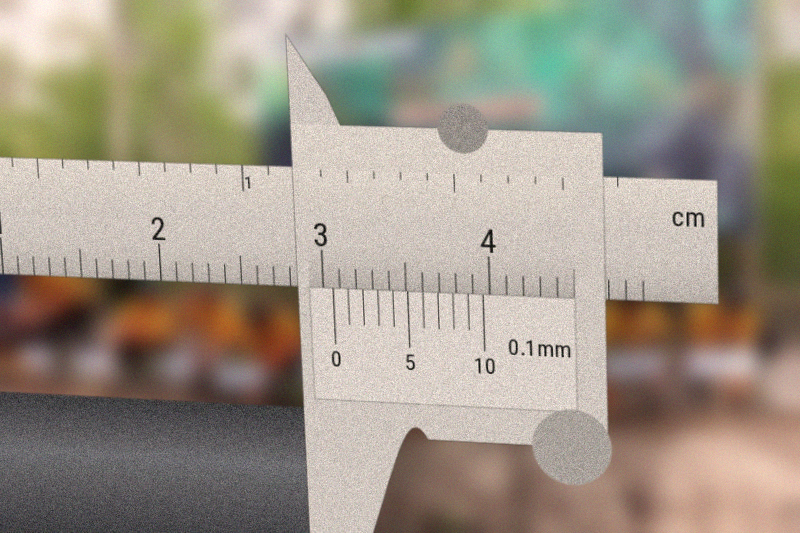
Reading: 30.6 mm
